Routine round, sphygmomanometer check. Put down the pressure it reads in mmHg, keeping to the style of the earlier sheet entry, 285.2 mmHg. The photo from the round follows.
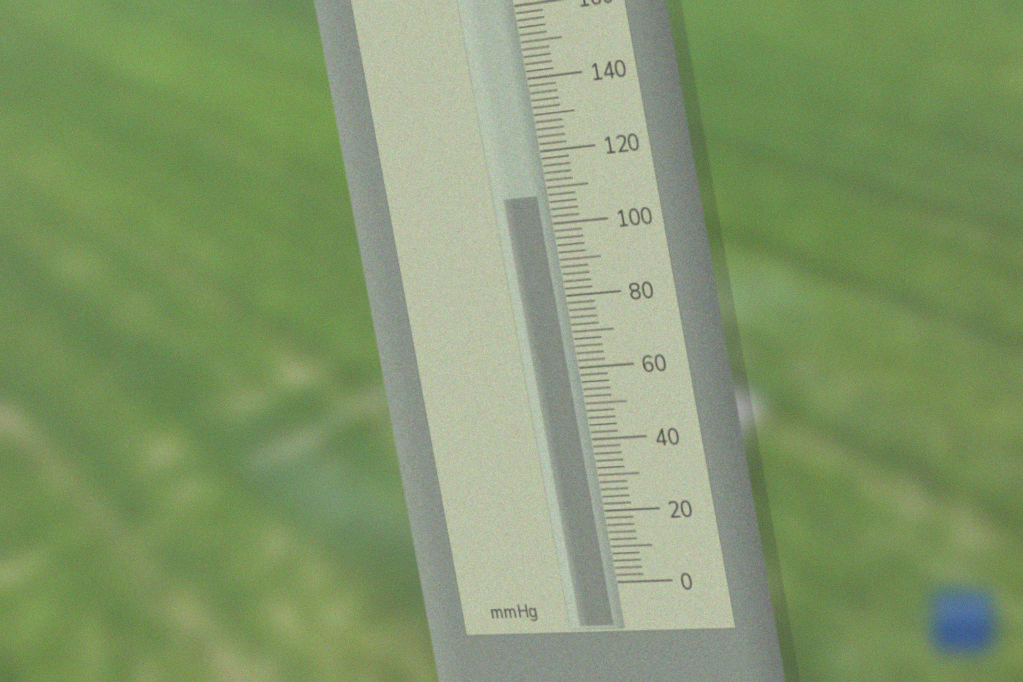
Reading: 108 mmHg
